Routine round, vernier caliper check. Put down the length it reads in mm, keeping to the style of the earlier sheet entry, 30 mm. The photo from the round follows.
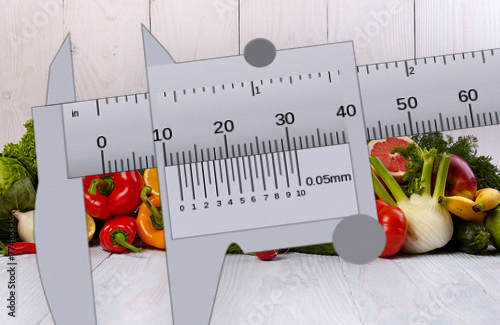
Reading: 12.0 mm
